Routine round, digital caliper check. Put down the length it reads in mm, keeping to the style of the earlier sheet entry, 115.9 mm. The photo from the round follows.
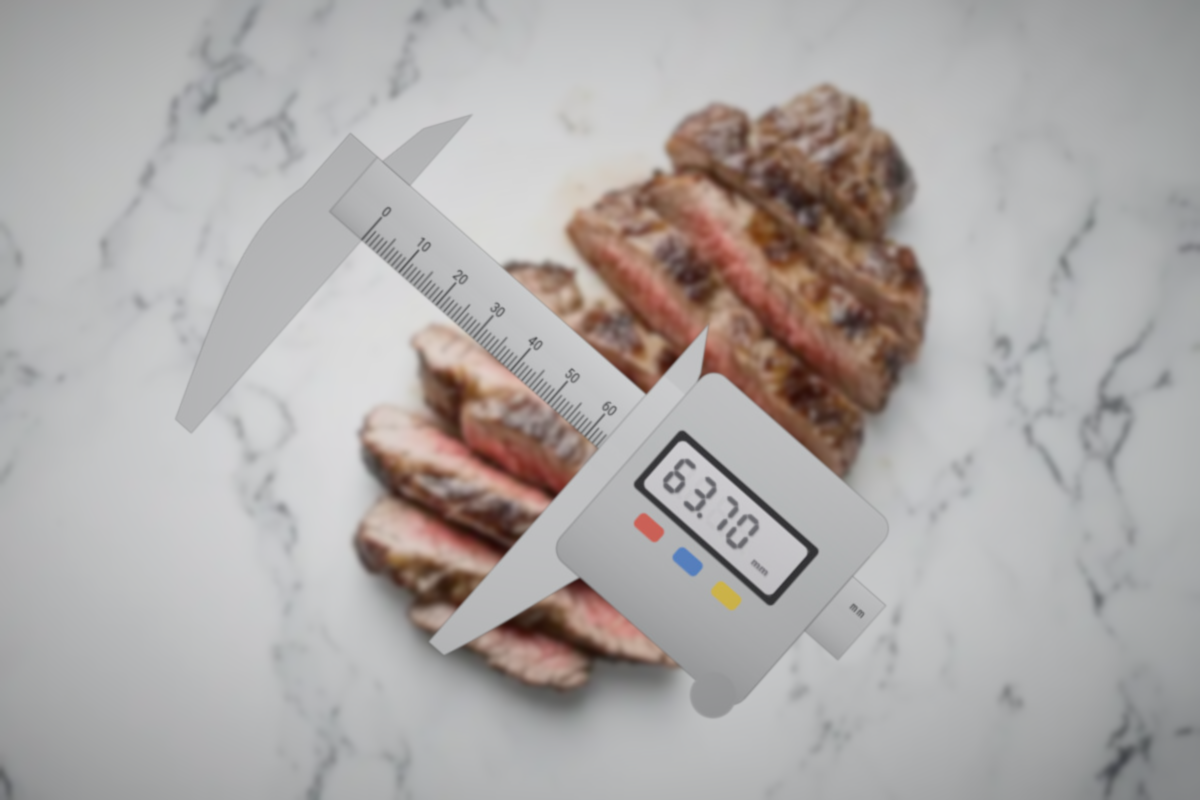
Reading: 63.70 mm
